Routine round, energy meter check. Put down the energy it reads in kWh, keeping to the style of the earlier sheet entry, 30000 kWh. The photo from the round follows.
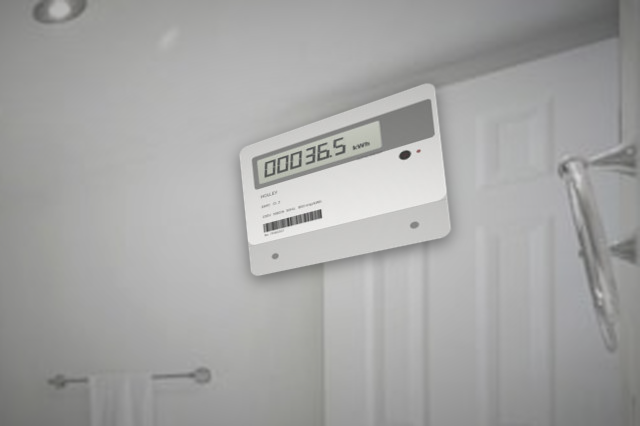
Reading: 36.5 kWh
